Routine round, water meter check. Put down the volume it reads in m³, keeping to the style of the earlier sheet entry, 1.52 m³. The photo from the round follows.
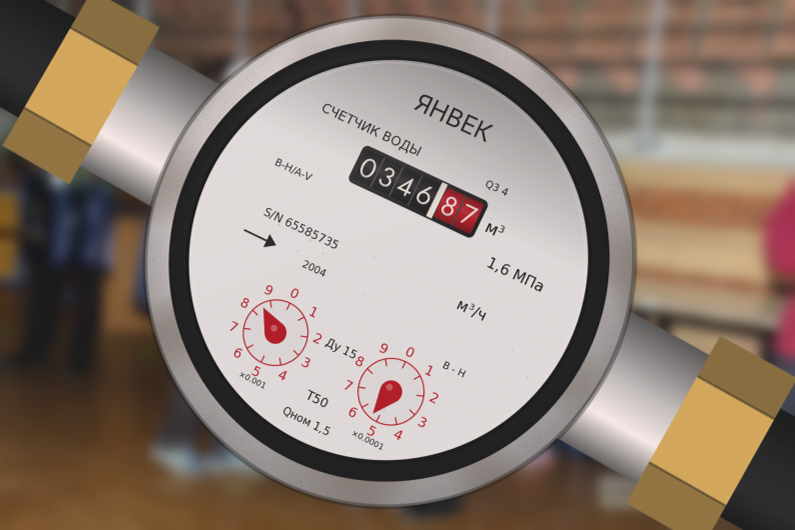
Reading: 346.8785 m³
